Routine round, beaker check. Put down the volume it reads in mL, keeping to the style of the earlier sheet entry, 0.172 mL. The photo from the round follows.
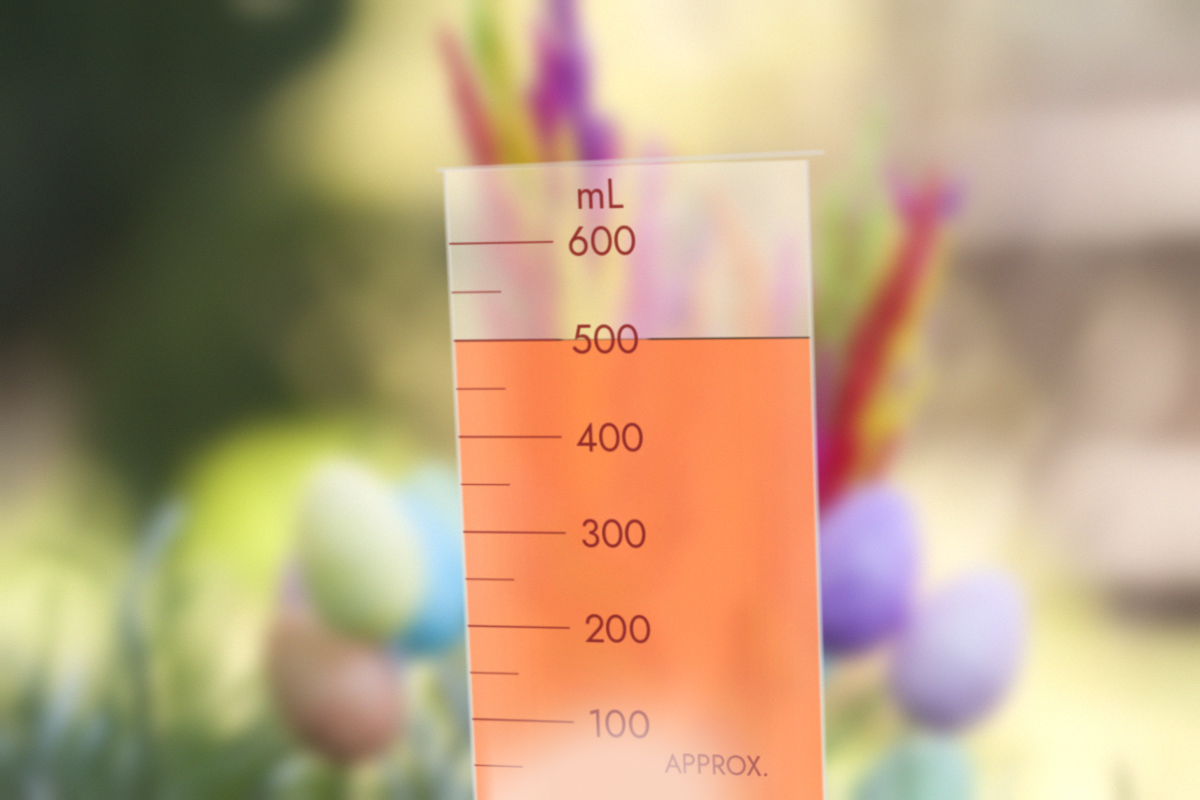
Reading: 500 mL
